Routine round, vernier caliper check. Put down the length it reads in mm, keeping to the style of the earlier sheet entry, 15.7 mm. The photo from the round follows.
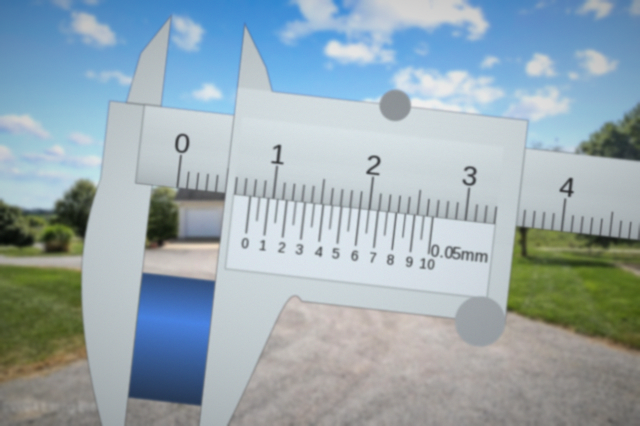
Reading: 7.6 mm
